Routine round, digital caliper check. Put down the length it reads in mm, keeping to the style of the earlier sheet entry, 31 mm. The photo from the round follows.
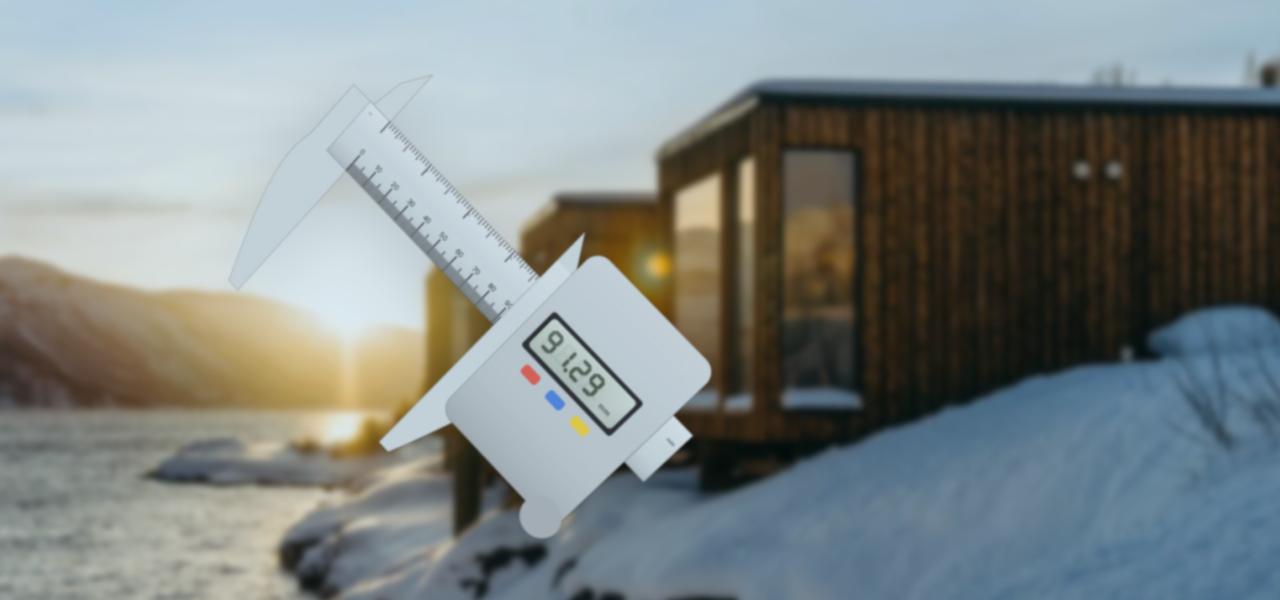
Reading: 91.29 mm
